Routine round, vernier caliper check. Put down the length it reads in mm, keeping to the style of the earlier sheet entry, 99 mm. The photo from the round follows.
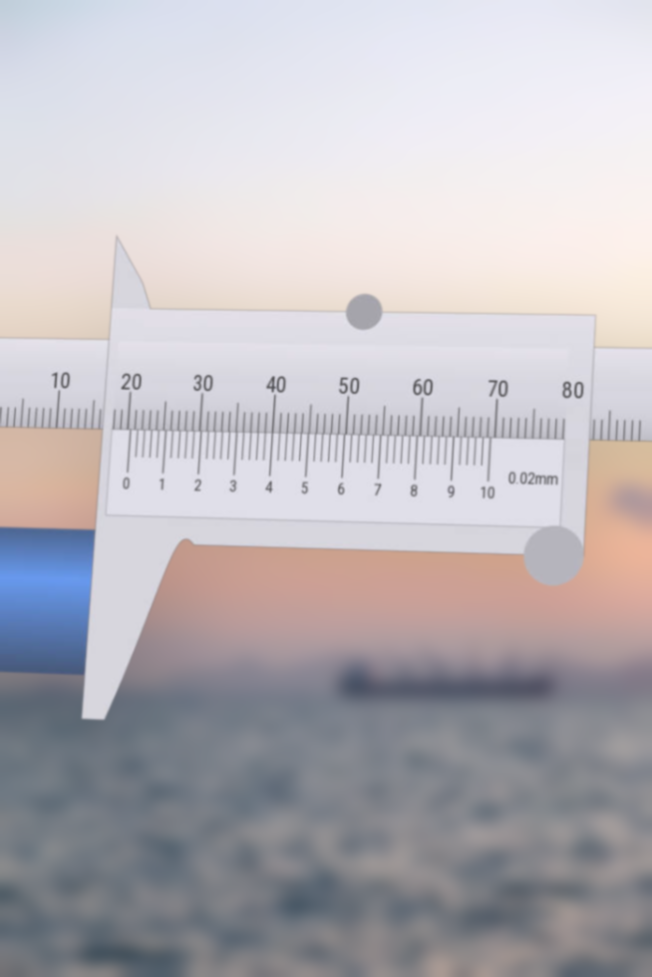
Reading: 20.4 mm
